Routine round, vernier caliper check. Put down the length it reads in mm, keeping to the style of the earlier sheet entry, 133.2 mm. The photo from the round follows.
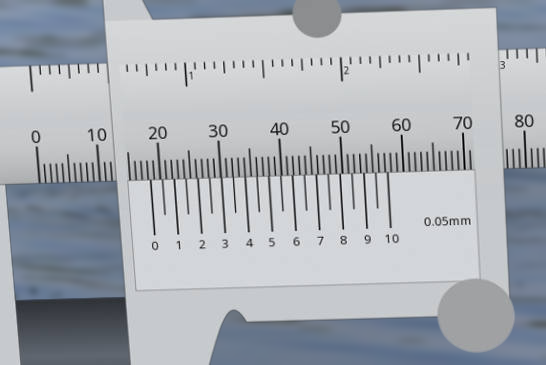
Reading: 18.4 mm
